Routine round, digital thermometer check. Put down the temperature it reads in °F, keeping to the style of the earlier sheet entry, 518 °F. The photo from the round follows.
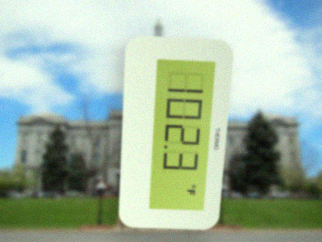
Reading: 102.3 °F
